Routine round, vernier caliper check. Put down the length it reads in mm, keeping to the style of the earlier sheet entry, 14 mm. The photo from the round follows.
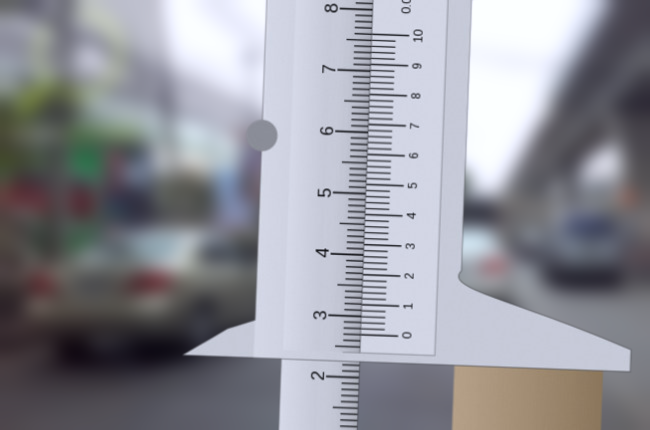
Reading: 27.0 mm
